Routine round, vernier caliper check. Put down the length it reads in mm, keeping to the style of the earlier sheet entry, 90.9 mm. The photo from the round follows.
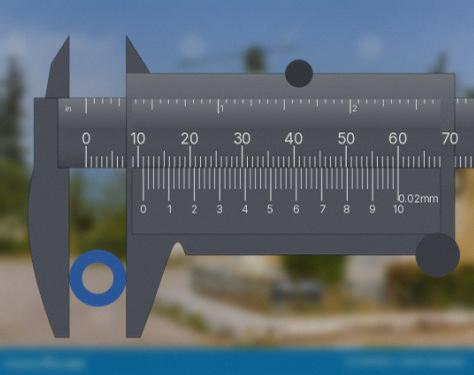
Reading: 11.0 mm
